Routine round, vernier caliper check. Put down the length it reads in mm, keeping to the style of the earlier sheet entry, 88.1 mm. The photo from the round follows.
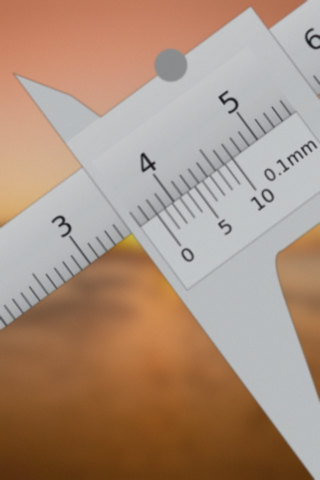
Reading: 38.0 mm
